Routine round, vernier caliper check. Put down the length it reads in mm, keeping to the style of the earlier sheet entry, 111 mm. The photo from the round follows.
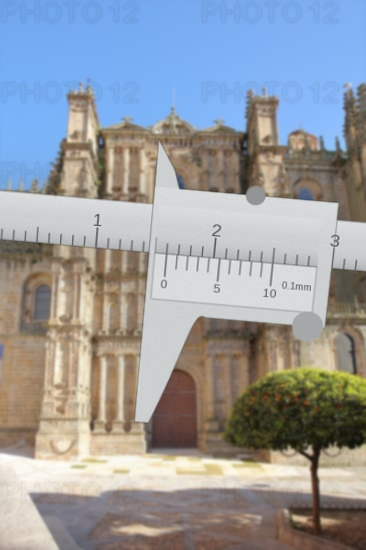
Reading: 16.0 mm
